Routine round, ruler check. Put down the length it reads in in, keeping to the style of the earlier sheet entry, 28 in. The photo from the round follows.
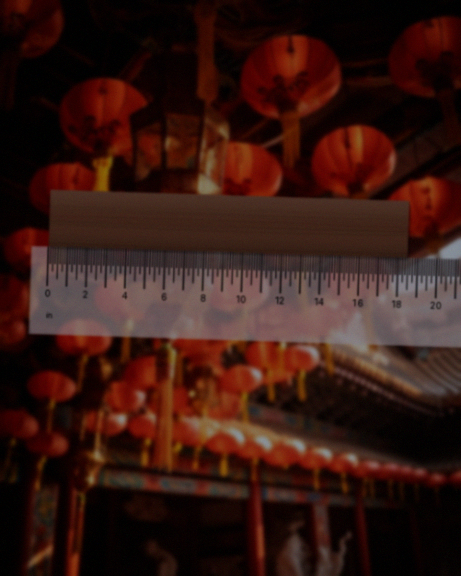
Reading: 18.5 in
